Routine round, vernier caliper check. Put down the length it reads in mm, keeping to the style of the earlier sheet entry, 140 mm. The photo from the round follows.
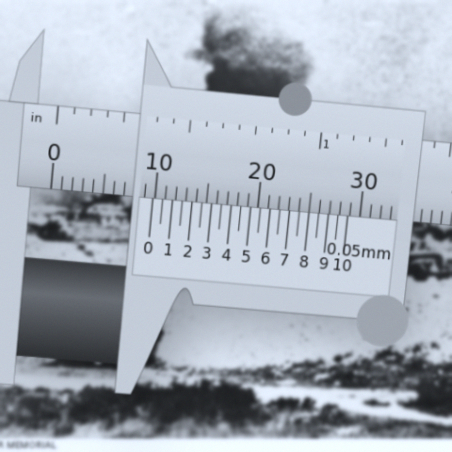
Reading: 9.8 mm
